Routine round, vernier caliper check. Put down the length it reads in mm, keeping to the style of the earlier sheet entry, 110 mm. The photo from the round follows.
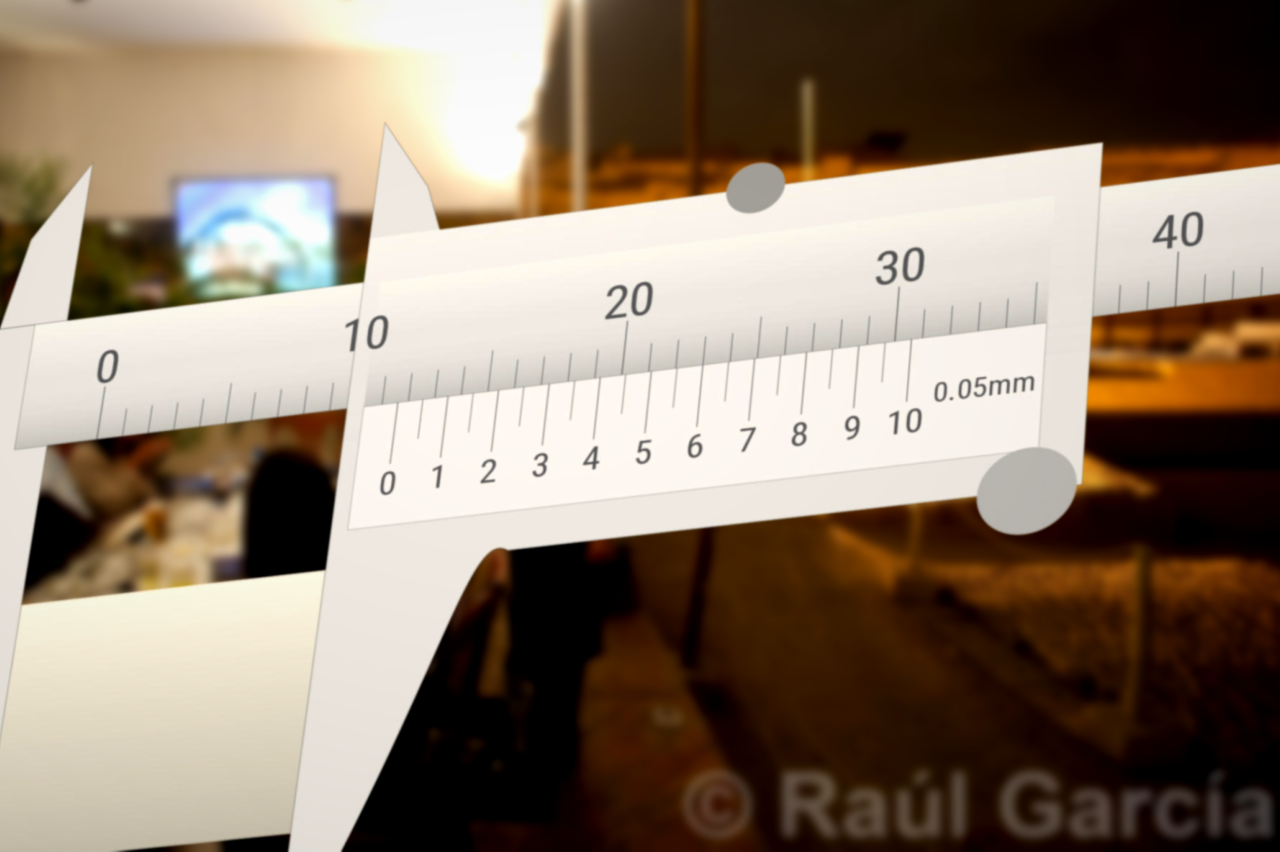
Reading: 11.6 mm
